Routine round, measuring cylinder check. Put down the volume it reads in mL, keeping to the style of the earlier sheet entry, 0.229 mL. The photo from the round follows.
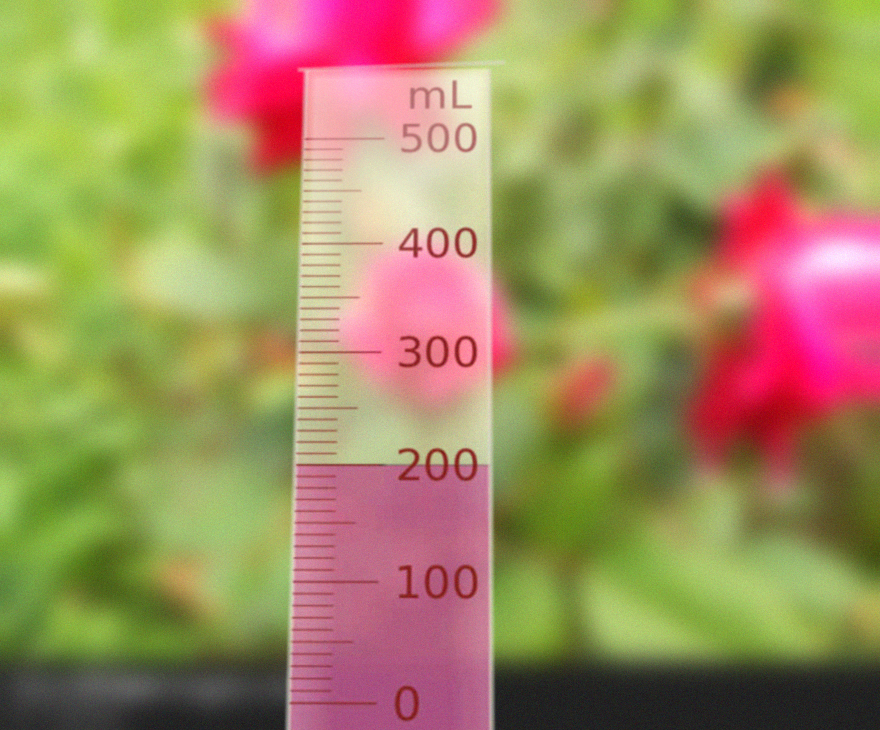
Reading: 200 mL
